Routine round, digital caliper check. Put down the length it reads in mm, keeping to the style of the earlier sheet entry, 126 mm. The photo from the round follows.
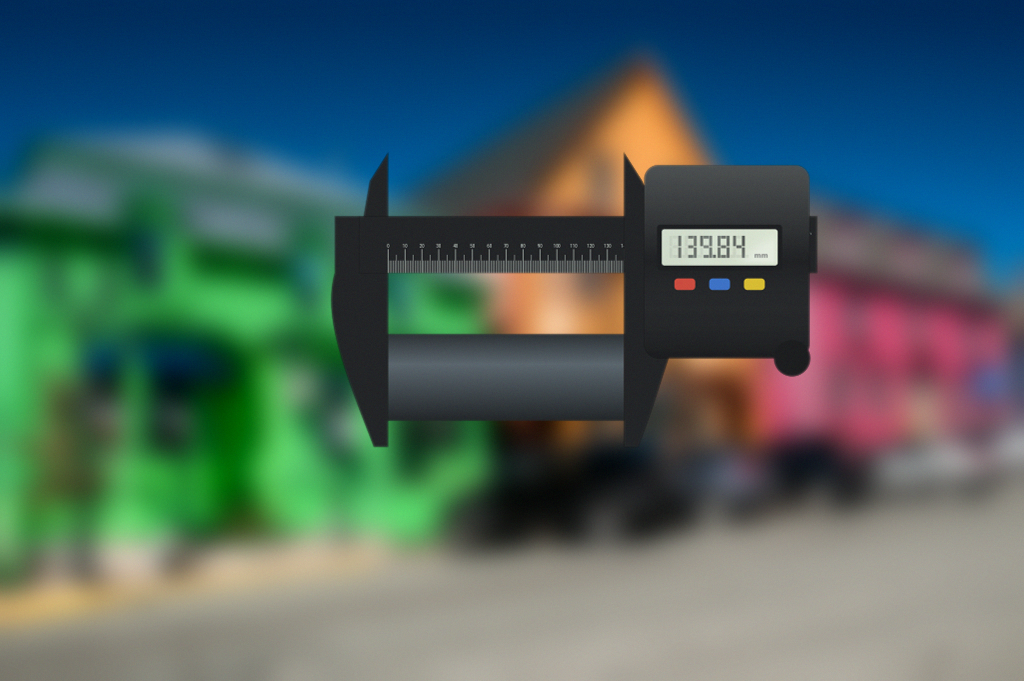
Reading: 139.84 mm
